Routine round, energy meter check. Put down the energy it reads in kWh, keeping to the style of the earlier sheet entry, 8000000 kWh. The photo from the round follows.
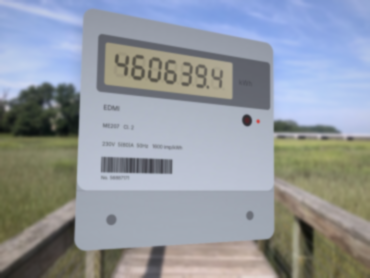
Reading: 460639.4 kWh
